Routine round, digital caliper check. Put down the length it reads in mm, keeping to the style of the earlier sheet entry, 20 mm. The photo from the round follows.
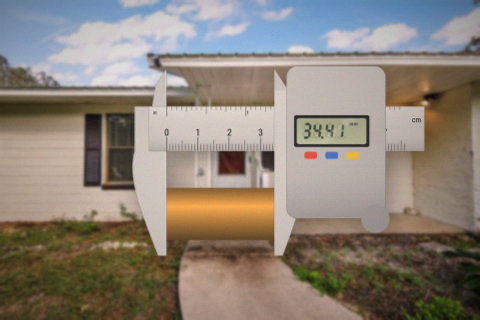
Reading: 34.41 mm
